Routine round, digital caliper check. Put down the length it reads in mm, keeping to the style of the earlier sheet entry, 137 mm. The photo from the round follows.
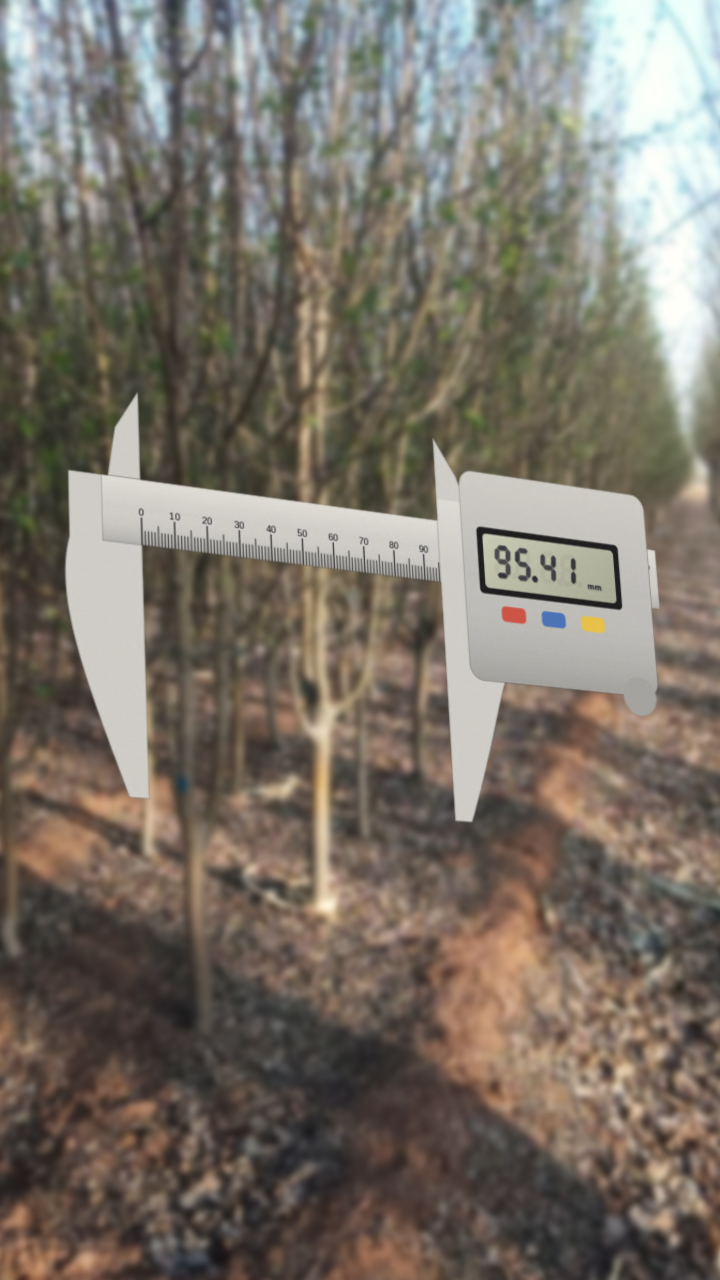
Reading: 95.41 mm
